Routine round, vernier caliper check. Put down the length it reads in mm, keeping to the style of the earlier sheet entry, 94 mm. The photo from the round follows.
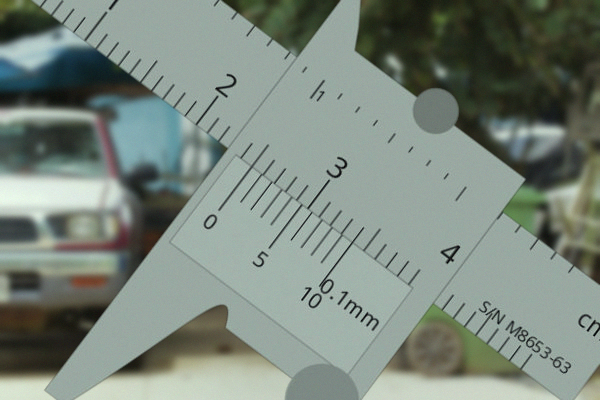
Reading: 25.0 mm
